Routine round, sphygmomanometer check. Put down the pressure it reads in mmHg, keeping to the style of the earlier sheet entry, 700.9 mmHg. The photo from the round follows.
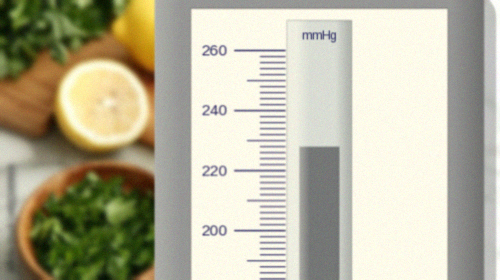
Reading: 228 mmHg
